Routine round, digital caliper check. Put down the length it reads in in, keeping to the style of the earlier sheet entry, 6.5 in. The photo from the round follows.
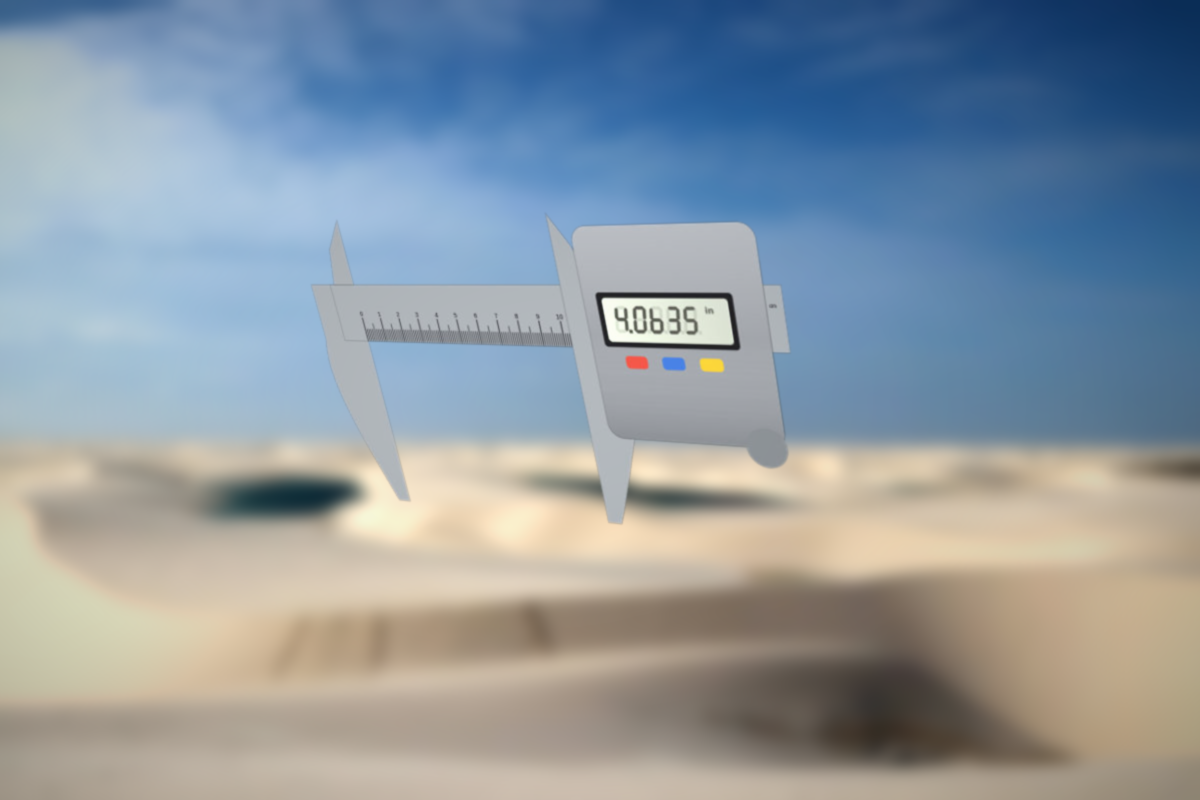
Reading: 4.0635 in
